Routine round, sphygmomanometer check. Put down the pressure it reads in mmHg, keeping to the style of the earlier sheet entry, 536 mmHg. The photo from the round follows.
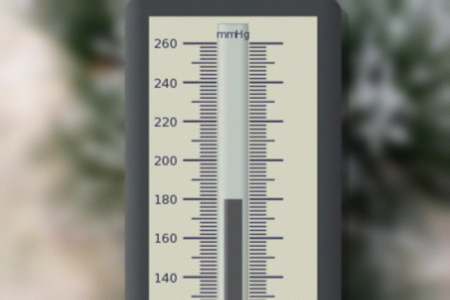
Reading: 180 mmHg
